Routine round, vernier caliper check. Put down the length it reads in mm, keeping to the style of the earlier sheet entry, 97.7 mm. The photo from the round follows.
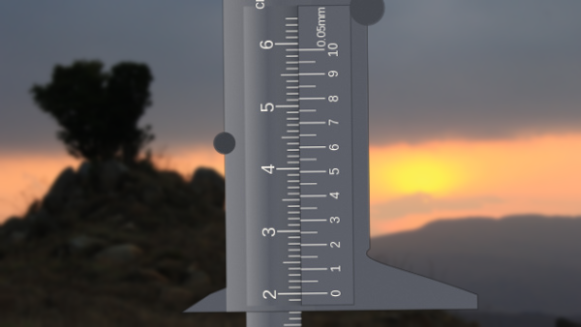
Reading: 20.0 mm
